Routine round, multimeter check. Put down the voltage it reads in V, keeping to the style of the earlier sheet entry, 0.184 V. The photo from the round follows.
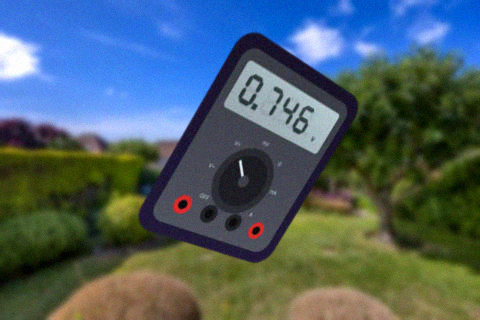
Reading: 0.746 V
